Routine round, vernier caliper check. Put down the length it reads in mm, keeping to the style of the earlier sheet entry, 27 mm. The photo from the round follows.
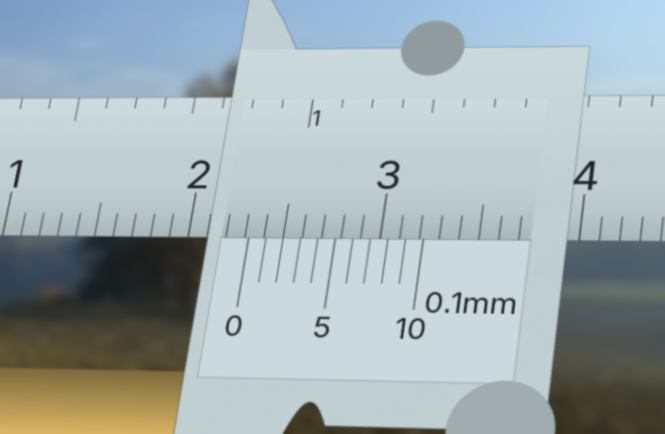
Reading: 23.2 mm
